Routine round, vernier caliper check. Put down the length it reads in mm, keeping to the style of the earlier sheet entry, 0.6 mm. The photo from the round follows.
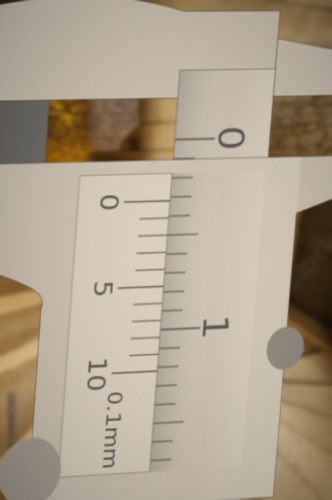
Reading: 3.2 mm
